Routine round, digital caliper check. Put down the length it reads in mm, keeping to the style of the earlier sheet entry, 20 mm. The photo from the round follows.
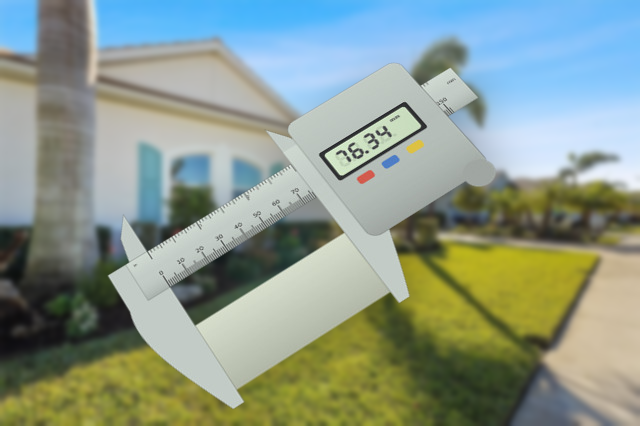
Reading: 76.34 mm
